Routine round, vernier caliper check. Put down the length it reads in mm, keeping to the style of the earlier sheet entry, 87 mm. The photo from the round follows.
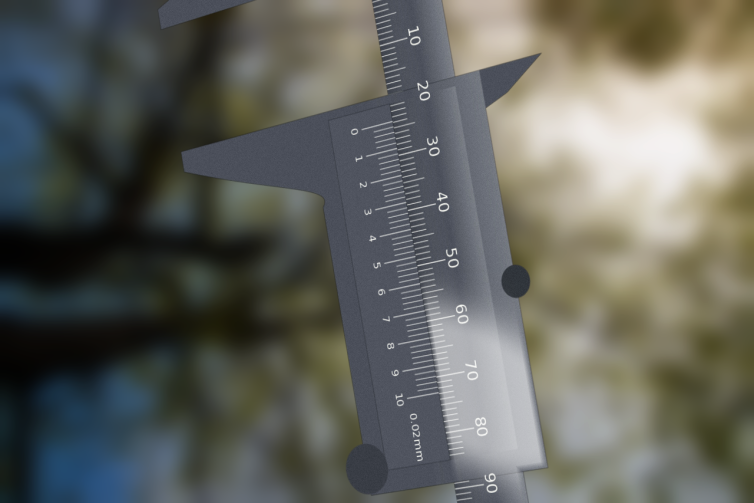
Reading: 23.8 mm
